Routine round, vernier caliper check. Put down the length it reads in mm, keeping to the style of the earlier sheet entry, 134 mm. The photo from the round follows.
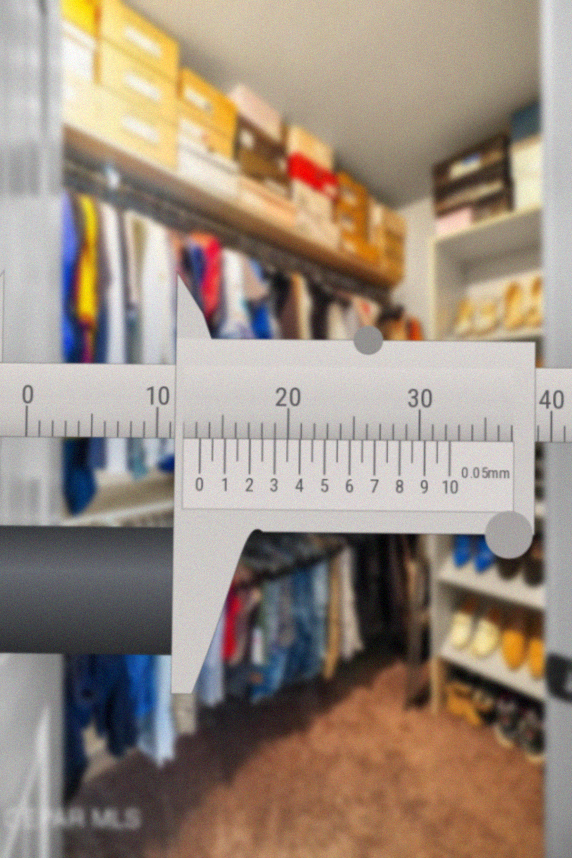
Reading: 13.3 mm
